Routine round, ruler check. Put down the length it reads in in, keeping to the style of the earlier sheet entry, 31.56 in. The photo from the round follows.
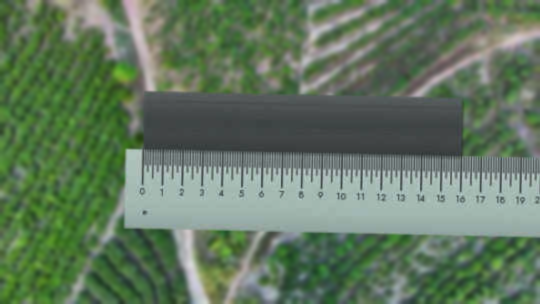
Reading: 16 in
